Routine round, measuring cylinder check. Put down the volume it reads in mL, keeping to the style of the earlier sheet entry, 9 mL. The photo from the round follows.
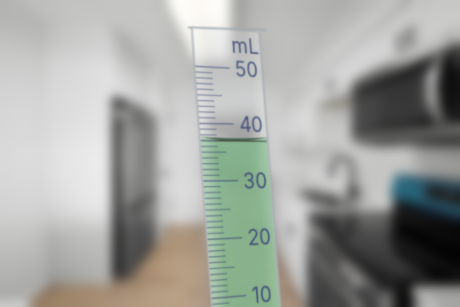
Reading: 37 mL
